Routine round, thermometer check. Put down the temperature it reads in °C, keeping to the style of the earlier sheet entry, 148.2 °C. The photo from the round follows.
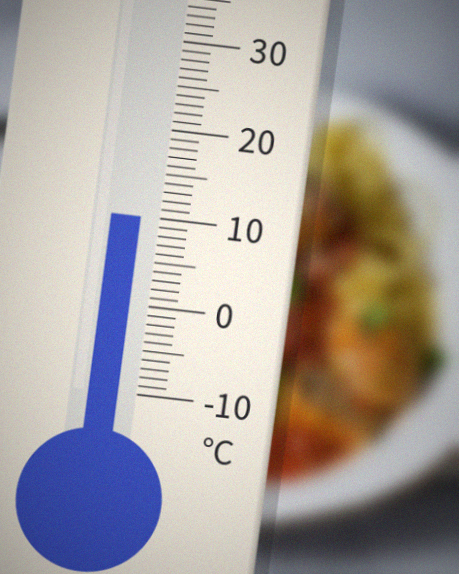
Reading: 10 °C
